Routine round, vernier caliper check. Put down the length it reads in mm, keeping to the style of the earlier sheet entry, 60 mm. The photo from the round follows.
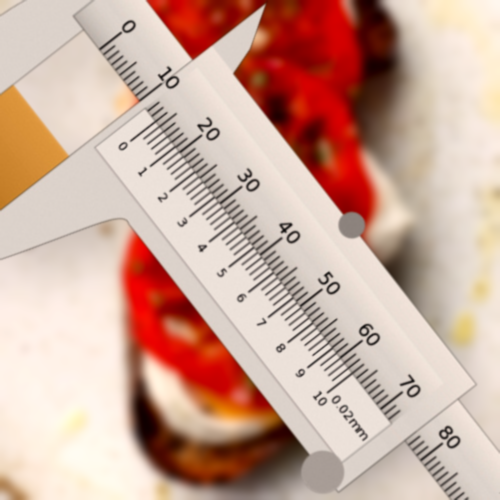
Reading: 14.0 mm
